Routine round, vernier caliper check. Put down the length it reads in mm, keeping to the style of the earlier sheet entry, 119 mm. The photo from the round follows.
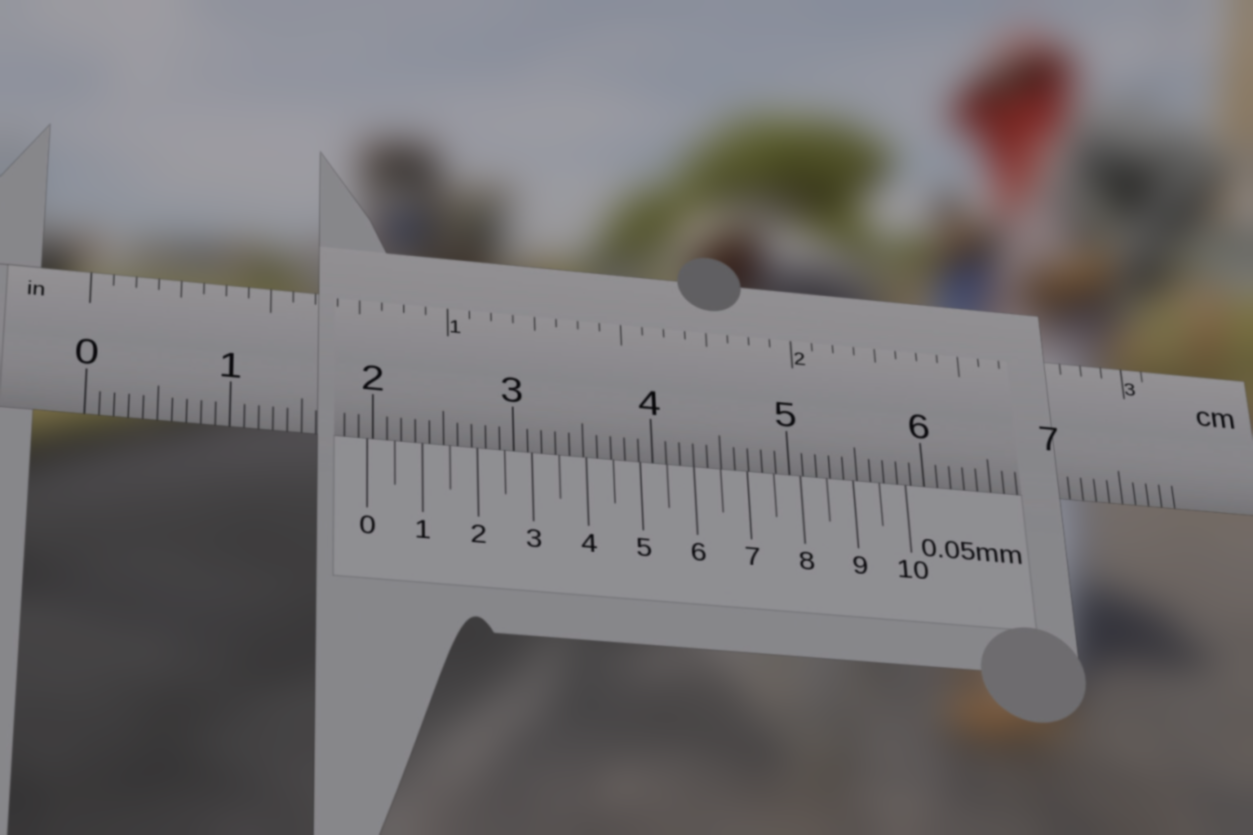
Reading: 19.6 mm
